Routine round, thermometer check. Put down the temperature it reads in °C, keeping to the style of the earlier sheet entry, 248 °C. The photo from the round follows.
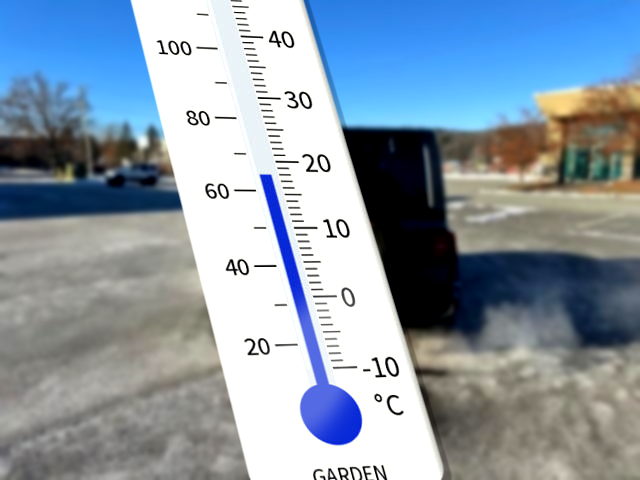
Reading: 18 °C
